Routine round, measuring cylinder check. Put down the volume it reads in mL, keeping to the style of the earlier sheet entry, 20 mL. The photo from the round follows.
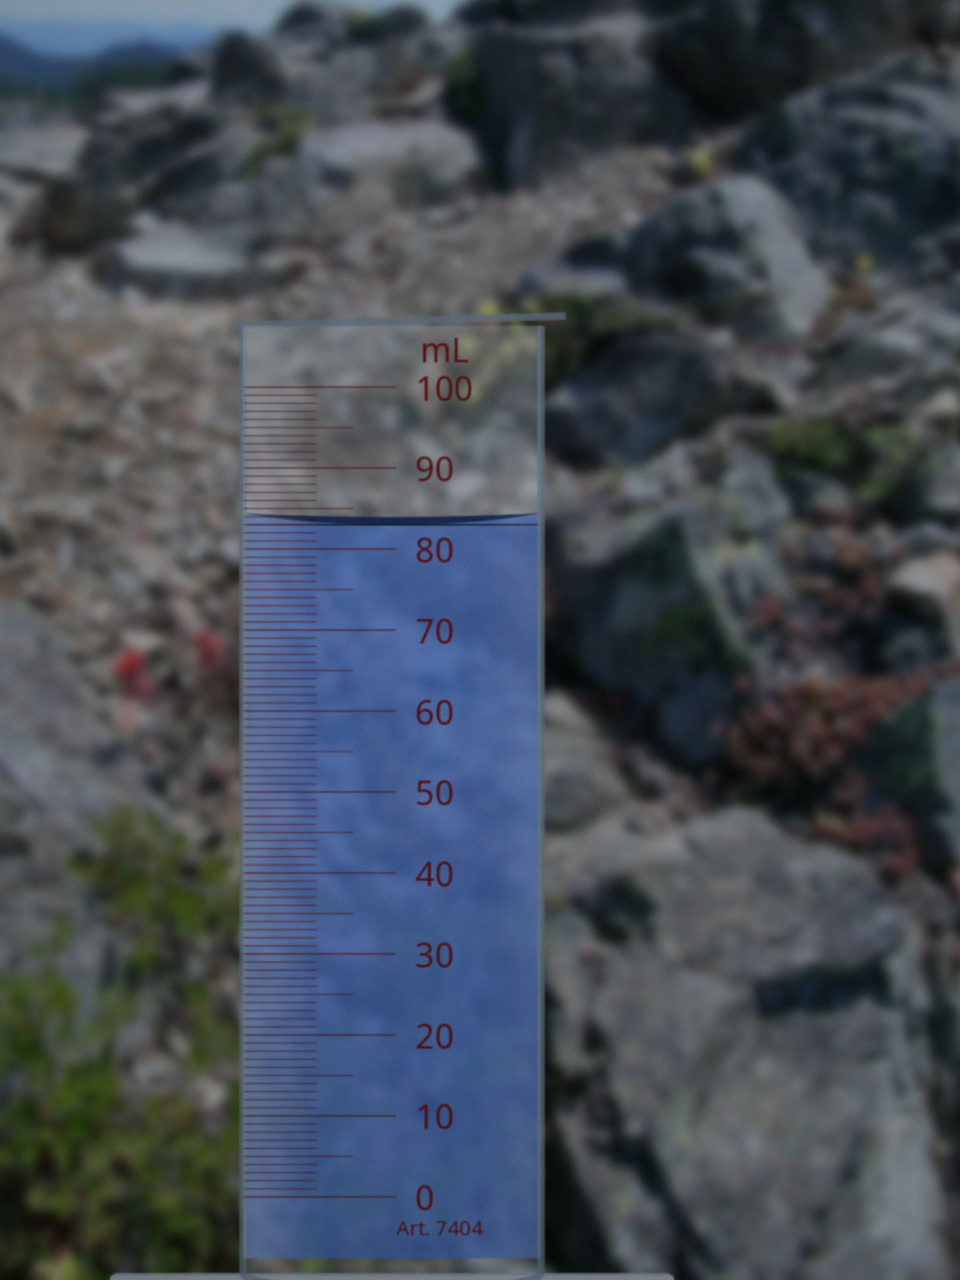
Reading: 83 mL
